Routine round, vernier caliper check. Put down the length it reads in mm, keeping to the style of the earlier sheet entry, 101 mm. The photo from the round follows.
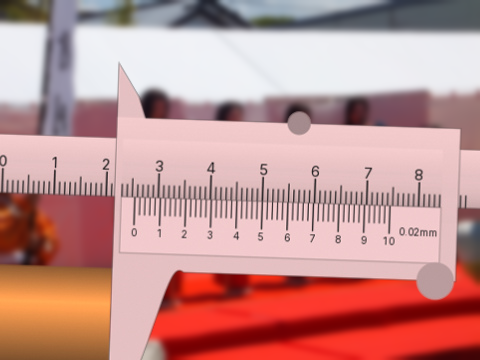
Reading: 25.5 mm
